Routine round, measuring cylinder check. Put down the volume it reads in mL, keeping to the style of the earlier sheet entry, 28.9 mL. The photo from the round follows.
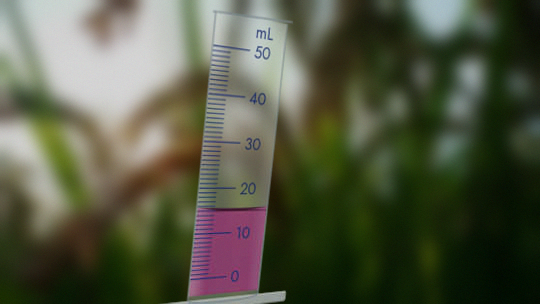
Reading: 15 mL
